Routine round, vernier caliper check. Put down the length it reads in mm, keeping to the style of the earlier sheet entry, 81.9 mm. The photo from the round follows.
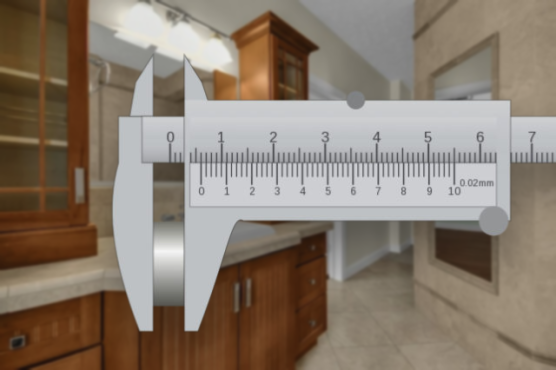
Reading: 6.0 mm
